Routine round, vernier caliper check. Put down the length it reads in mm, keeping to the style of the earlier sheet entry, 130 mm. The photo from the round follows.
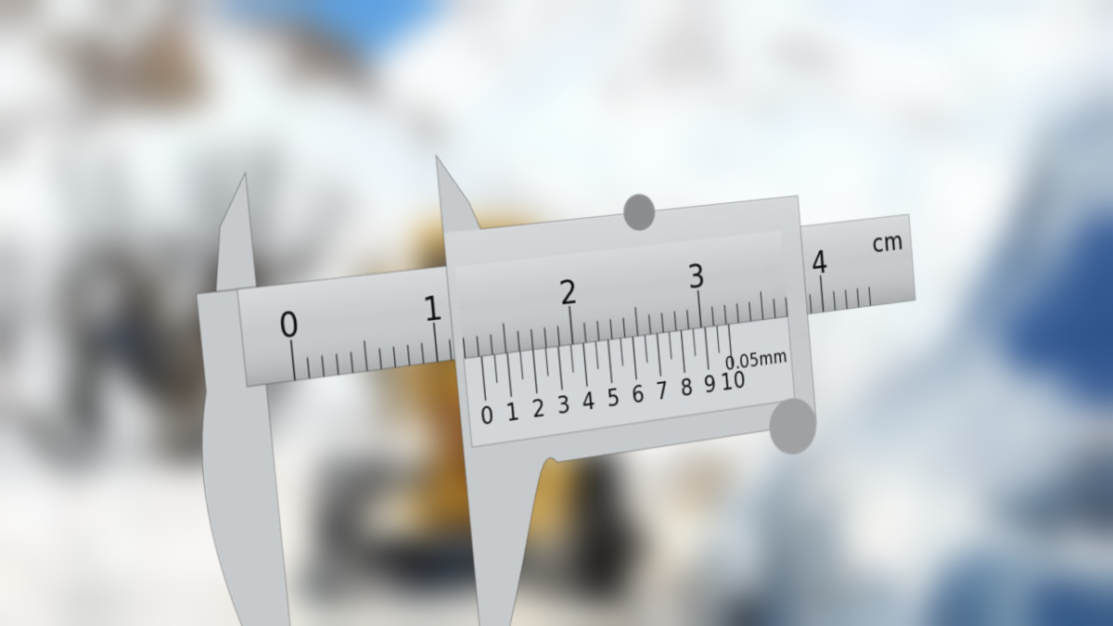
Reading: 13.2 mm
